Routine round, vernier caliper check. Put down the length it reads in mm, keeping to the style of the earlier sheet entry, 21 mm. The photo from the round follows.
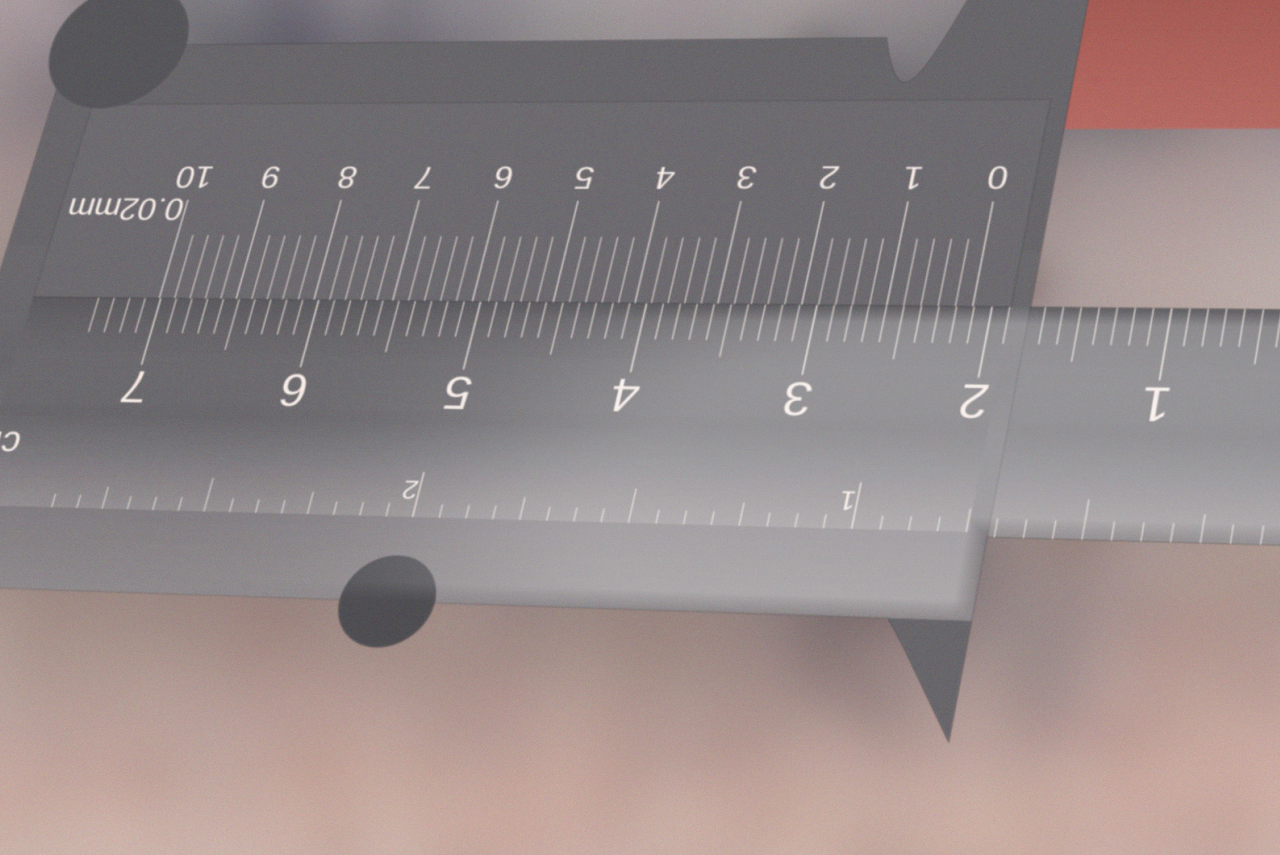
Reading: 21.1 mm
